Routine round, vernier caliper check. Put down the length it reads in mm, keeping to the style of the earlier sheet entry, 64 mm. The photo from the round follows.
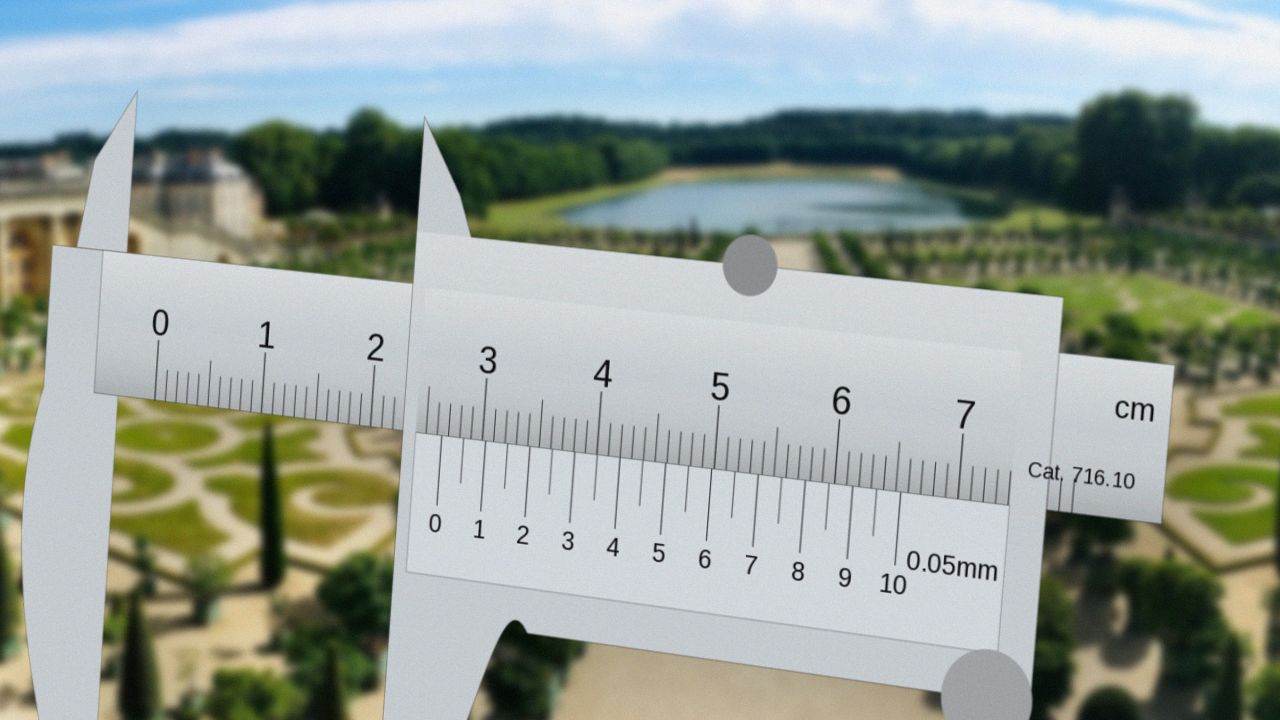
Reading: 26.4 mm
